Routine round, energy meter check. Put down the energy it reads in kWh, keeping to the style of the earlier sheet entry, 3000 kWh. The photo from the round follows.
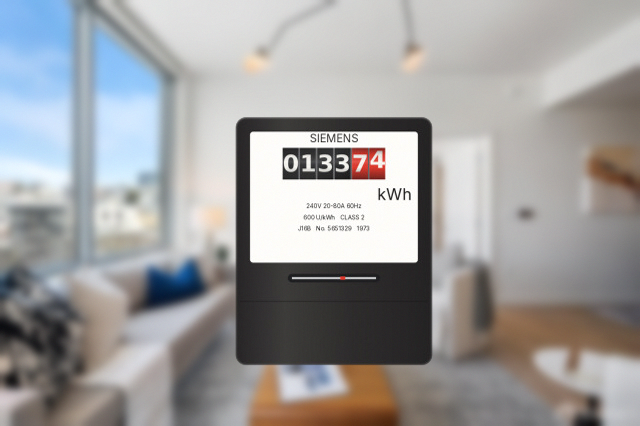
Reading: 133.74 kWh
